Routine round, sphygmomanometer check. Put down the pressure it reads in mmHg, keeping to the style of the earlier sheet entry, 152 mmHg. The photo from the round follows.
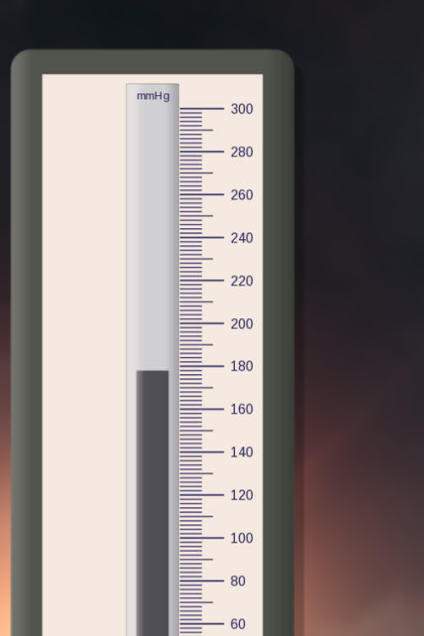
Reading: 178 mmHg
